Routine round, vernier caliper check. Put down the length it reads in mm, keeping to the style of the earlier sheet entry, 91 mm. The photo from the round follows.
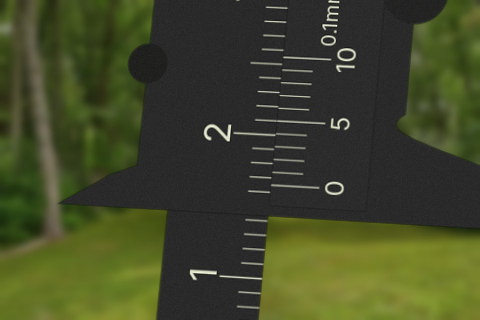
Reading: 16.5 mm
